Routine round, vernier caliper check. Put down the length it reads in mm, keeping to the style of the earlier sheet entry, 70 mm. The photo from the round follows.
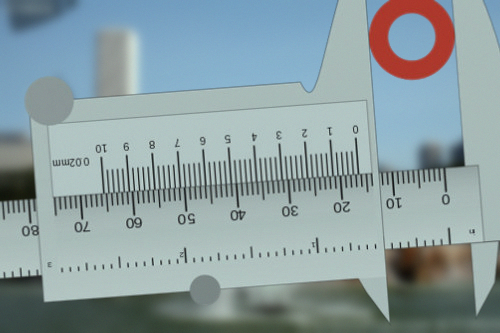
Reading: 16.5 mm
